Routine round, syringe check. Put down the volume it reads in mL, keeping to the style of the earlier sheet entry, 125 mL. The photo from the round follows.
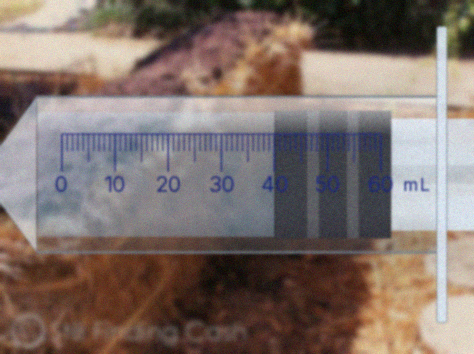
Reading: 40 mL
